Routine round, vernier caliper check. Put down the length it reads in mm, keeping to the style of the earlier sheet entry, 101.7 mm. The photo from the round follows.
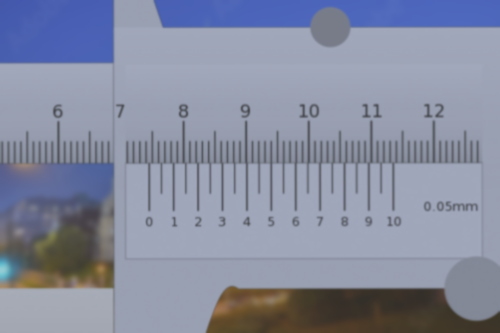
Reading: 74.5 mm
